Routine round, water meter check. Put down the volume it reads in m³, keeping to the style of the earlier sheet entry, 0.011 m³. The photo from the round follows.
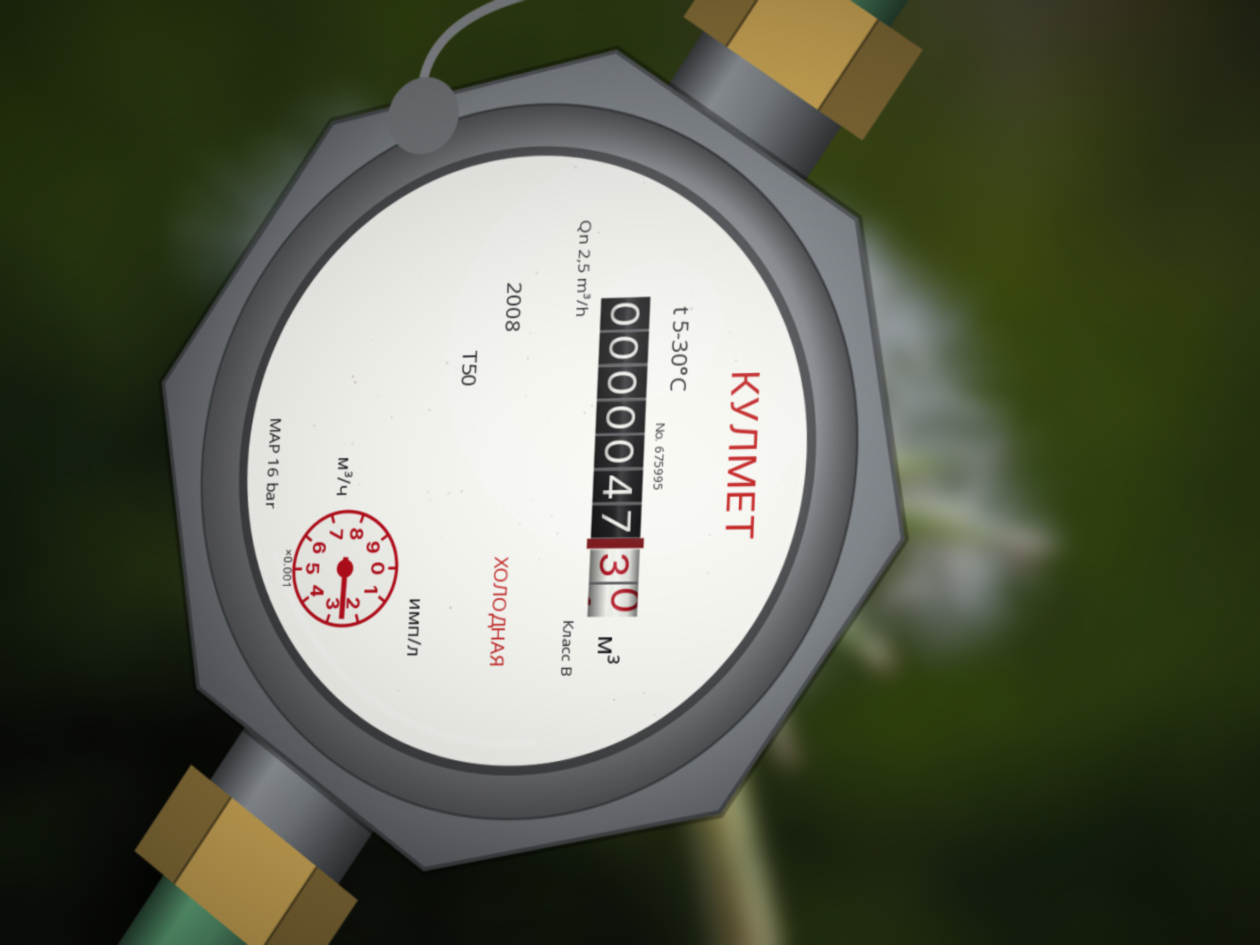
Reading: 47.302 m³
